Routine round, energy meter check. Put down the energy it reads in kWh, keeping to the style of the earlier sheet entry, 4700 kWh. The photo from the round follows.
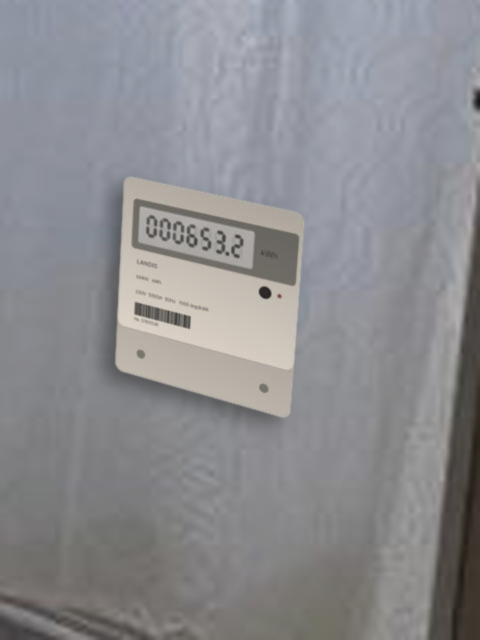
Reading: 653.2 kWh
